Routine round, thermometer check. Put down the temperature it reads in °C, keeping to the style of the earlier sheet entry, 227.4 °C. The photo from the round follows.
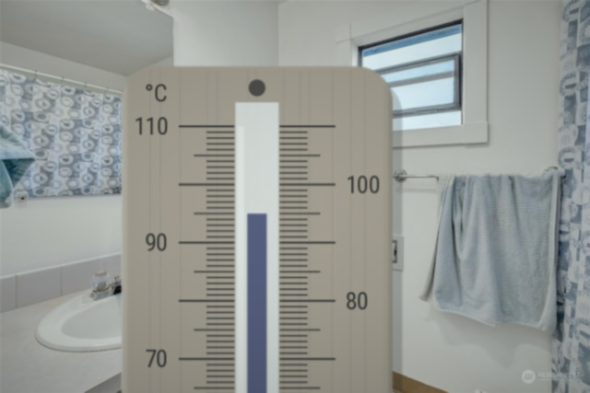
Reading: 95 °C
